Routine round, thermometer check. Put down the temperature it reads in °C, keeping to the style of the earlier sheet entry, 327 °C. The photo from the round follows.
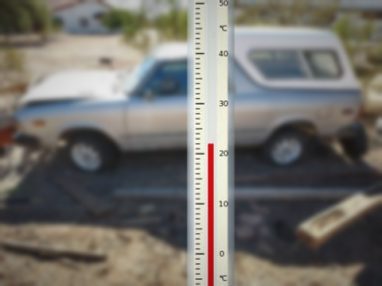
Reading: 22 °C
